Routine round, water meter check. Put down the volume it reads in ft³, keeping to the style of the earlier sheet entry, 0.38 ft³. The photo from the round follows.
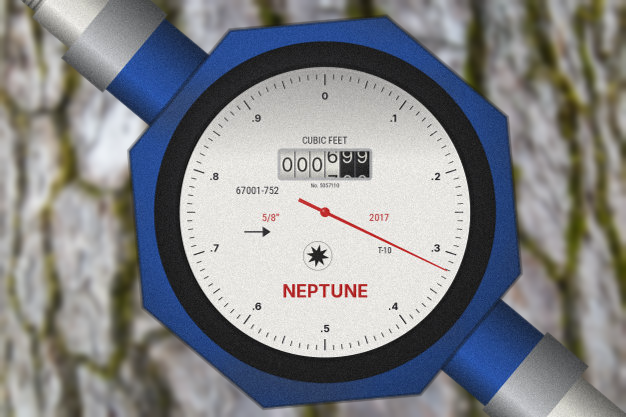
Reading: 699.32 ft³
